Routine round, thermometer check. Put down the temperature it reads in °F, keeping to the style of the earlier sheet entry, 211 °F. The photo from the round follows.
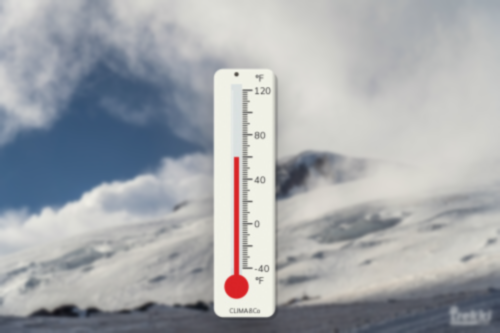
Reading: 60 °F
